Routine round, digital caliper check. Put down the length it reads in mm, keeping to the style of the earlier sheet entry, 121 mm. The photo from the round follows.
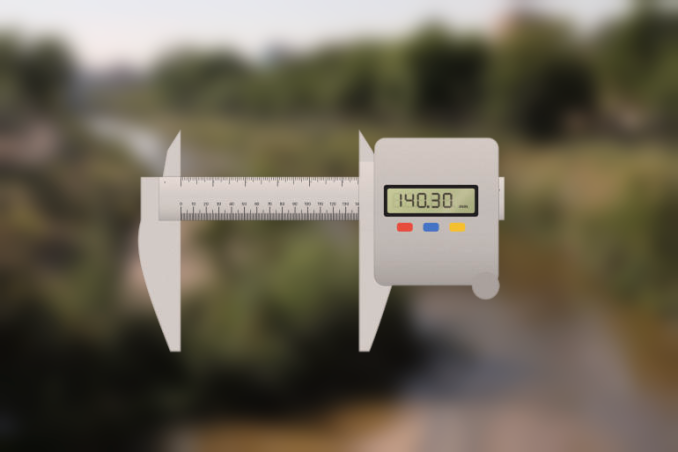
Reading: 140.30 mm
